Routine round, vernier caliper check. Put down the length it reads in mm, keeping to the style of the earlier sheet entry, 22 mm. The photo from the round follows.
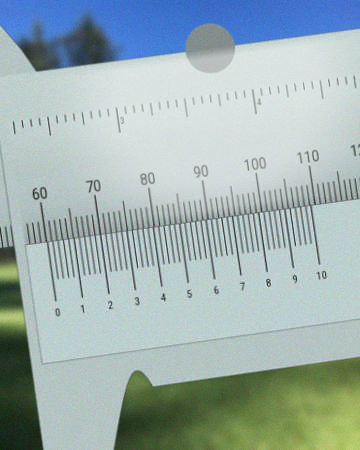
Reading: 60.2 mm
